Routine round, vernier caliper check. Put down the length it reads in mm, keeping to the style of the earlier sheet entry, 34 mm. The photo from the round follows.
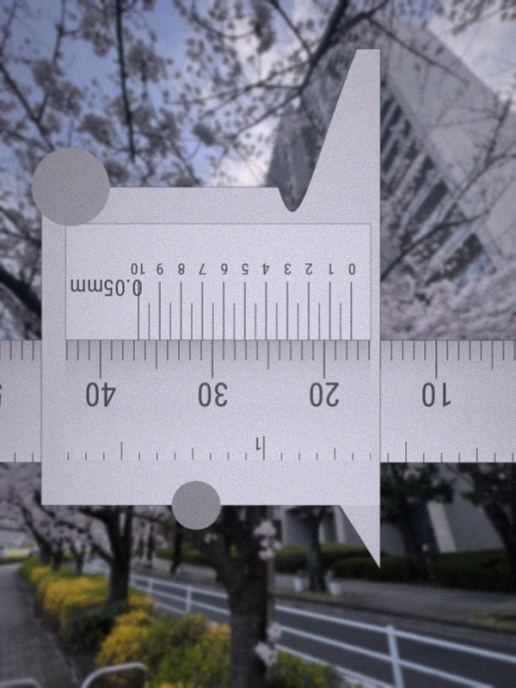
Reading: 17.6 mm
